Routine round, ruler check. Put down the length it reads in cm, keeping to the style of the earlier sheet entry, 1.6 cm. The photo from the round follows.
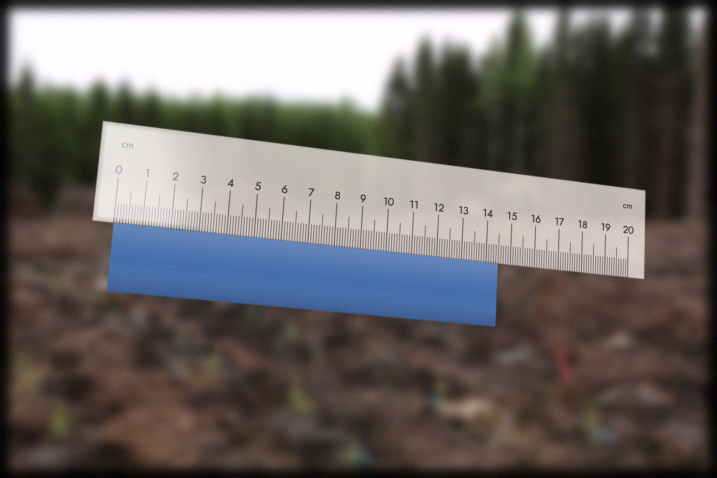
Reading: 14.5 cm
